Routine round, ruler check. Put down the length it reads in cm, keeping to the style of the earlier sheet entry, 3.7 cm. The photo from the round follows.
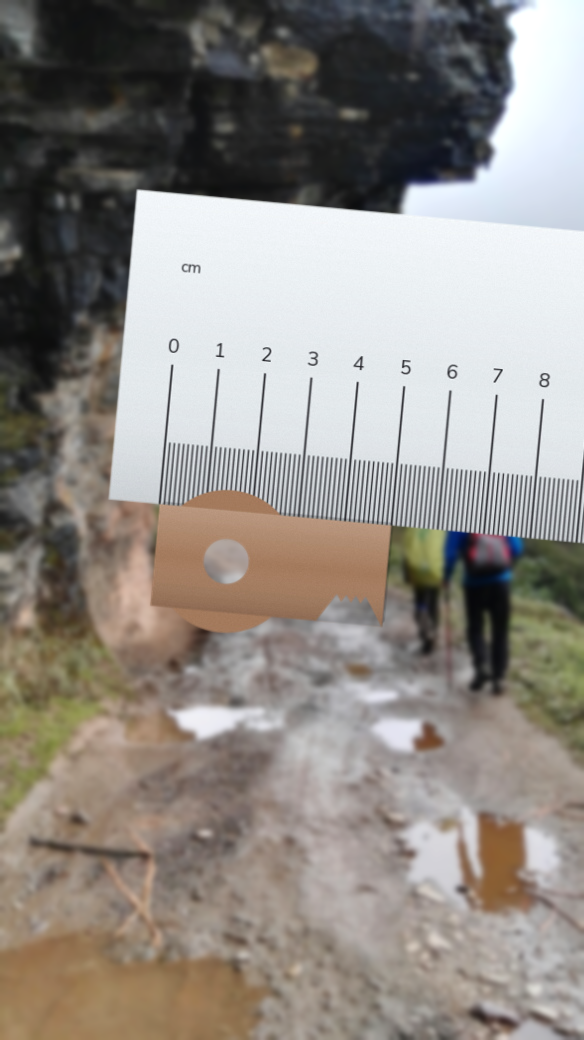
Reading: 5 cm
